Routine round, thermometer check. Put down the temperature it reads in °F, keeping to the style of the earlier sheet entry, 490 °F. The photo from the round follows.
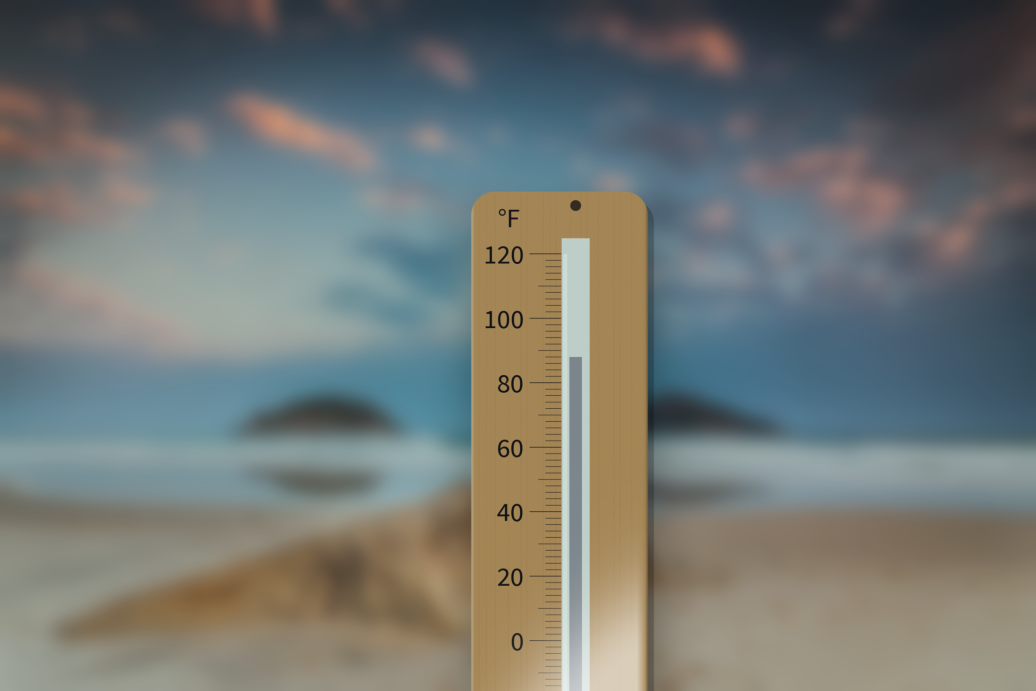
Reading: 88 °F
